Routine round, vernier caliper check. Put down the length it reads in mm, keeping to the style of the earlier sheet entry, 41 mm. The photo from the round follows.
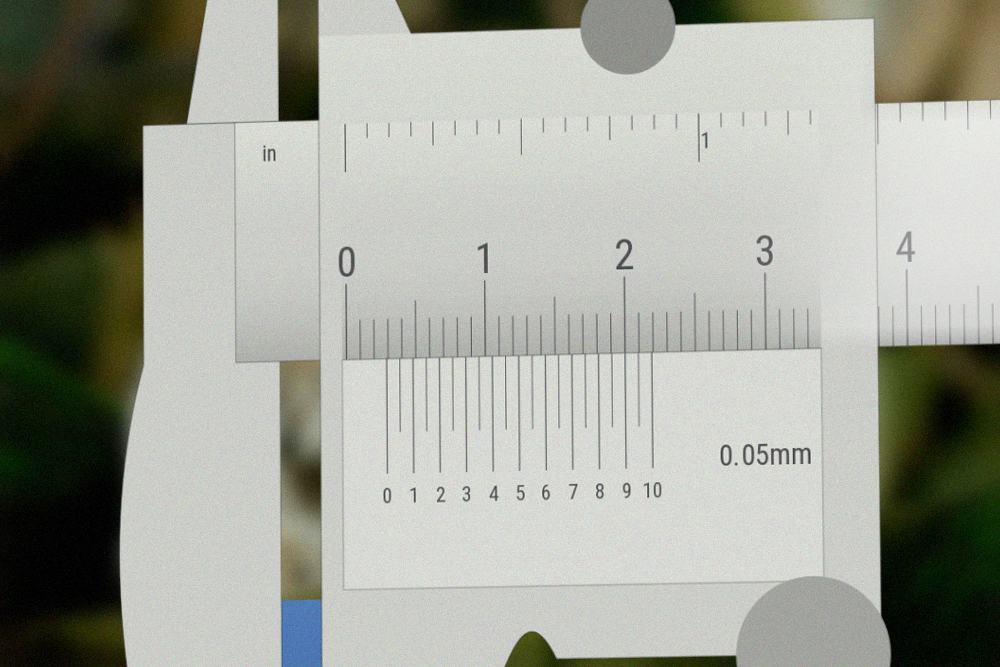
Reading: 2.9 mm
